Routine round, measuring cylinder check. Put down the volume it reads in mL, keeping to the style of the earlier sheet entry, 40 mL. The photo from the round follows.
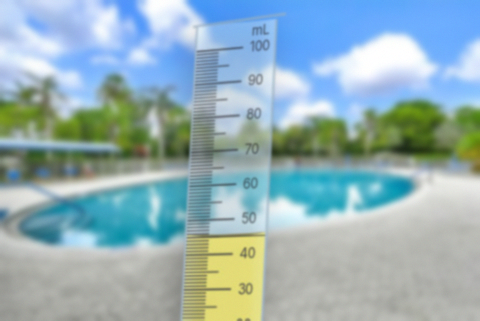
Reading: 45 mL
